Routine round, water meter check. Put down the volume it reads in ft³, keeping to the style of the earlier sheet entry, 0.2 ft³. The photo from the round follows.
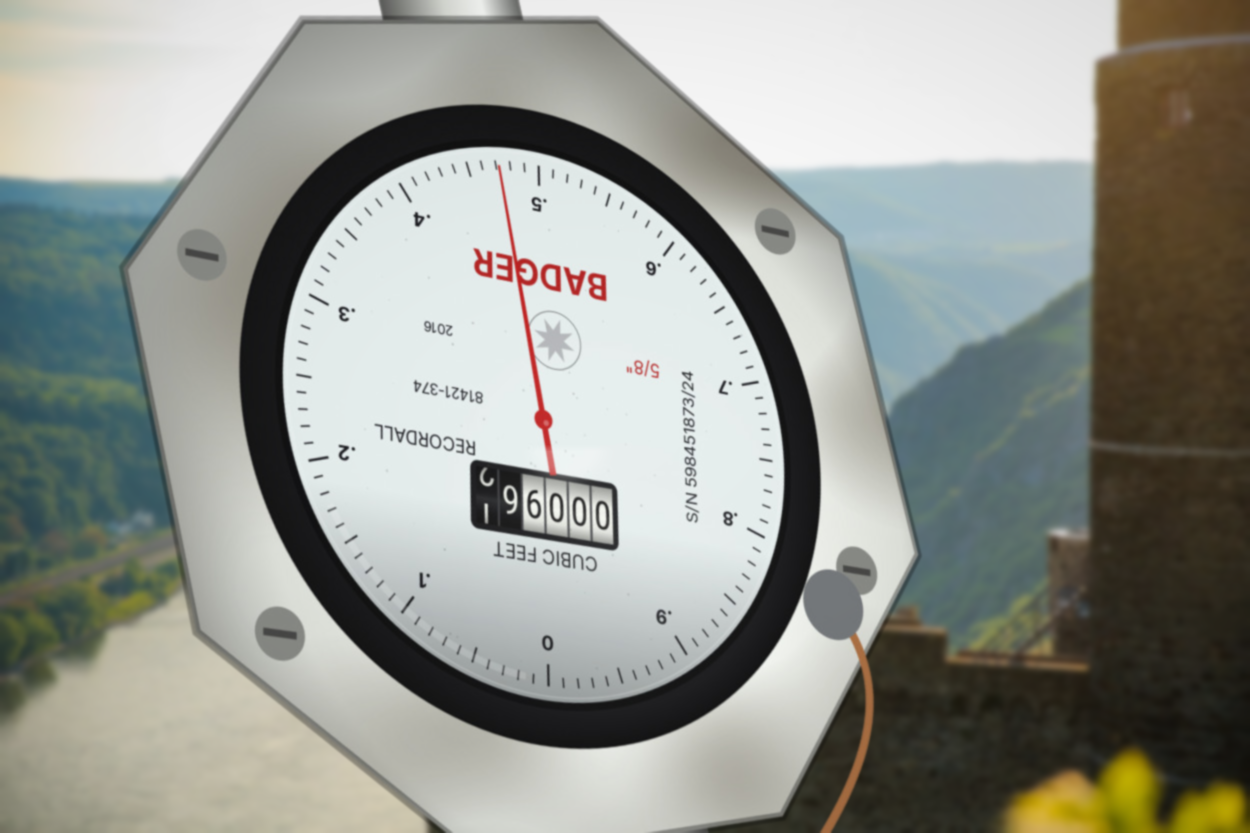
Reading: 961.47 ft³
